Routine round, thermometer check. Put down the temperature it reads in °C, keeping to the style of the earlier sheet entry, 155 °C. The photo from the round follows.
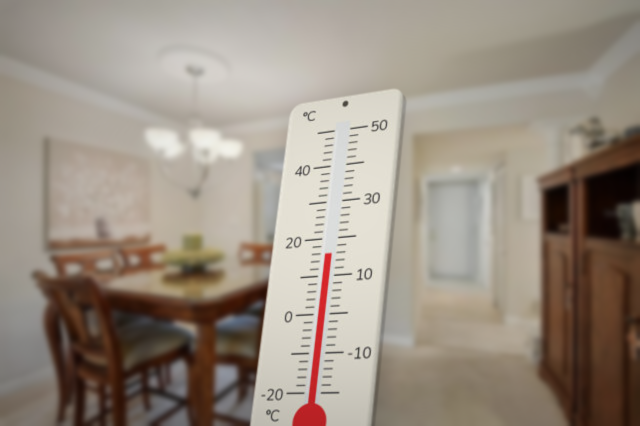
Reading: 16 °C
